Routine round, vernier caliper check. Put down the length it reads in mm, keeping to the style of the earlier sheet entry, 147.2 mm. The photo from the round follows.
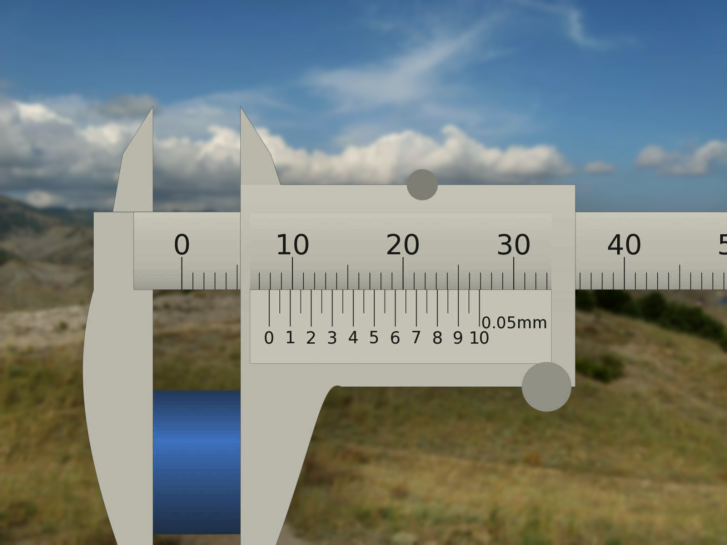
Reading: 7.9 mm
